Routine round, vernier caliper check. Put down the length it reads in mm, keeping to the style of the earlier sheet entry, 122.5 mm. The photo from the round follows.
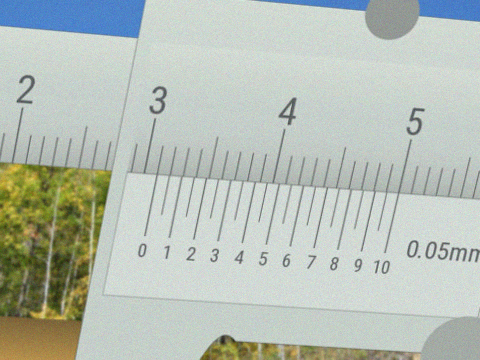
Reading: 31.0 mm
